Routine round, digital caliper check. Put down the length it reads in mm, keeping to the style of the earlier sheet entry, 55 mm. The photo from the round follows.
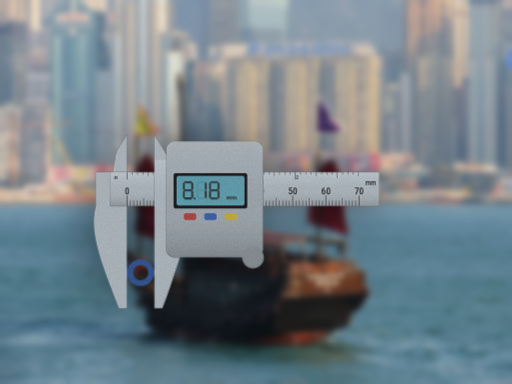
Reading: 8.18 mm
